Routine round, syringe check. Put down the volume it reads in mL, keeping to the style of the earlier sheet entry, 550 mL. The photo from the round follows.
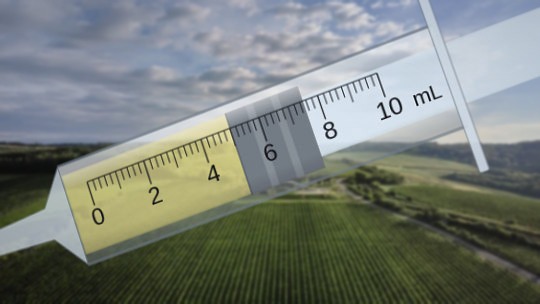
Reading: 5 mL
